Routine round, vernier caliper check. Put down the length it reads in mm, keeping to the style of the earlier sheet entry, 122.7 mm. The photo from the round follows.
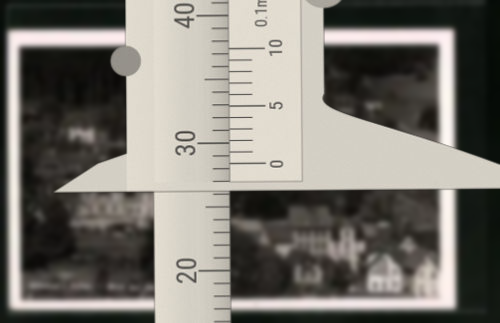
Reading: 28.4 mm
